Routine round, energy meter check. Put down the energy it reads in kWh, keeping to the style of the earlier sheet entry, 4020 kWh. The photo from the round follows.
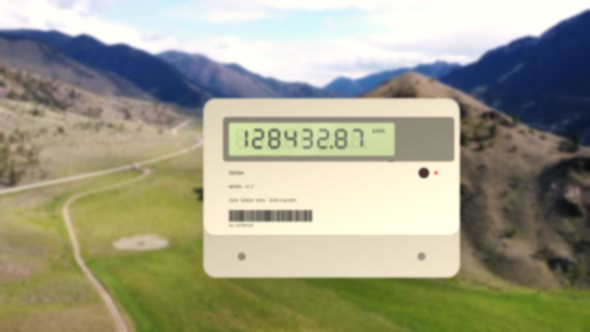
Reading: 128432.87 kWh
